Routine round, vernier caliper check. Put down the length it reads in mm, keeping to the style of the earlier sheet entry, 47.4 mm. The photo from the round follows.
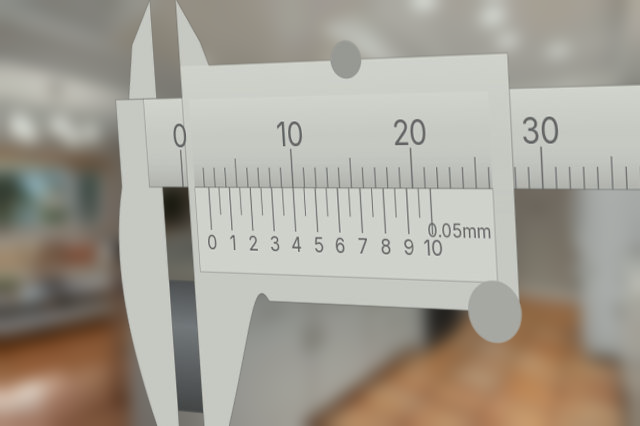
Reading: 2.4 mm
